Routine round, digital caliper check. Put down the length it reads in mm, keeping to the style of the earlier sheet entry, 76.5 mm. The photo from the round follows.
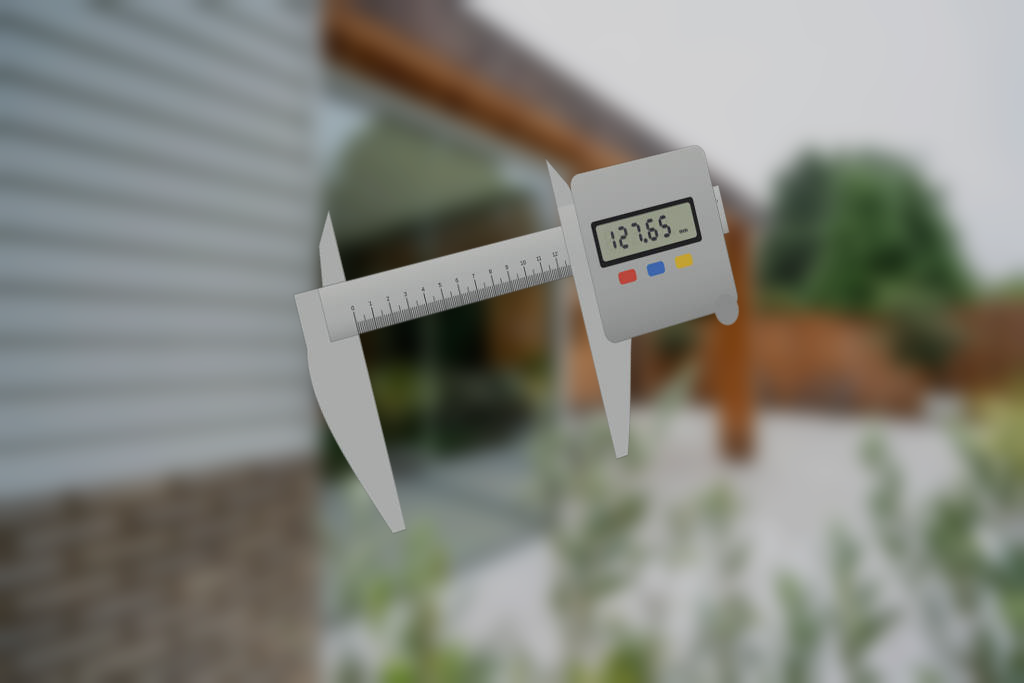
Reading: 127.65 mm
